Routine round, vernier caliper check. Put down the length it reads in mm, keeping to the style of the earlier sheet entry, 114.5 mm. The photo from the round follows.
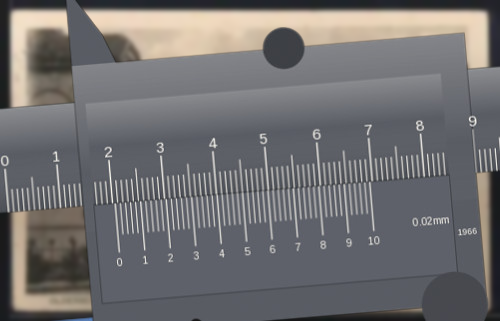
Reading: 20.5 mm
